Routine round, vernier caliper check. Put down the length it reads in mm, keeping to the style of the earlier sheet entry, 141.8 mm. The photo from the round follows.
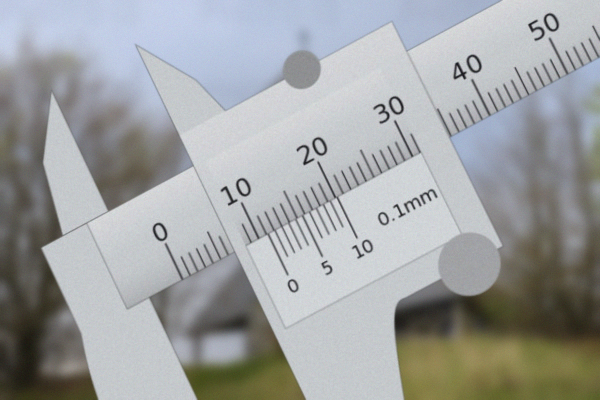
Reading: 11.2 mm
